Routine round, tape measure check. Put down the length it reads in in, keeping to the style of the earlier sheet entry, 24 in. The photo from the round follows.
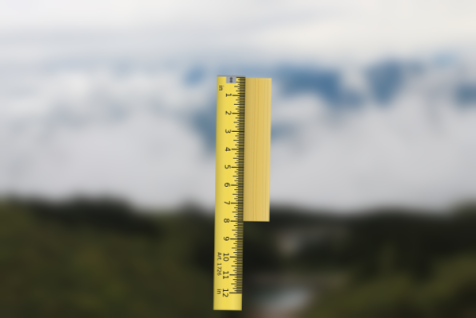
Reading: 8 in
